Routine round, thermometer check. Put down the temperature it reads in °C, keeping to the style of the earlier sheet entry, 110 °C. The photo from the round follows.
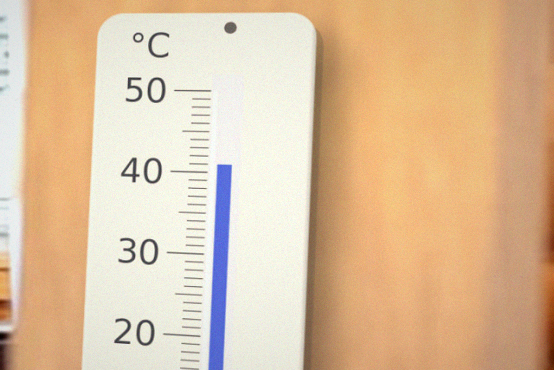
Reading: 41 °C
